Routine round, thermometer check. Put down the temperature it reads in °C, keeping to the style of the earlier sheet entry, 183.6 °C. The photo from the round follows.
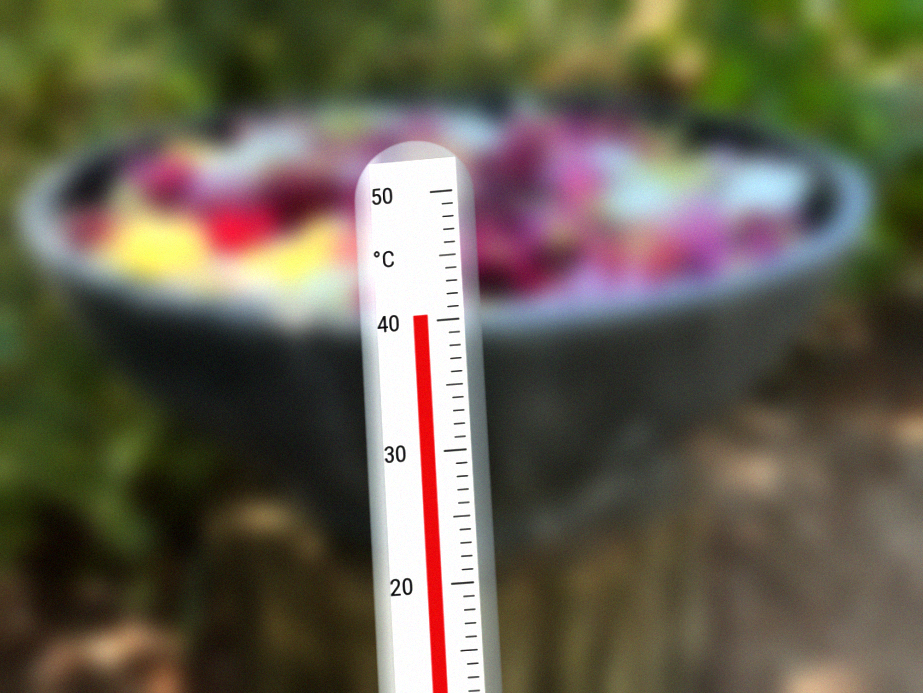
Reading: 40.5 °C
